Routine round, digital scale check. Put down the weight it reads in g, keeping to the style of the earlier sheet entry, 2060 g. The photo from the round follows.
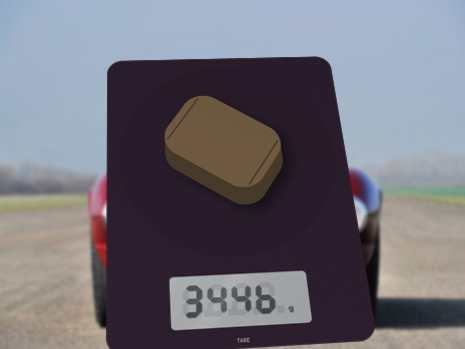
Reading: 3446 g
